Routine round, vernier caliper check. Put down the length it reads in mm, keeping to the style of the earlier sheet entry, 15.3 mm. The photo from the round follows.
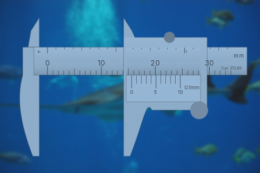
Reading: 15.6 mm
